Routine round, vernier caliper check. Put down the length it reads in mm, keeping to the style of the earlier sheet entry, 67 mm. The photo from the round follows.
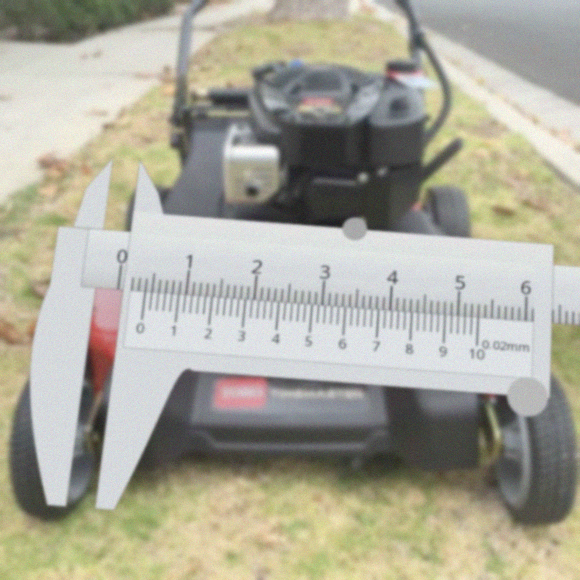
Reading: 4.0 mm
